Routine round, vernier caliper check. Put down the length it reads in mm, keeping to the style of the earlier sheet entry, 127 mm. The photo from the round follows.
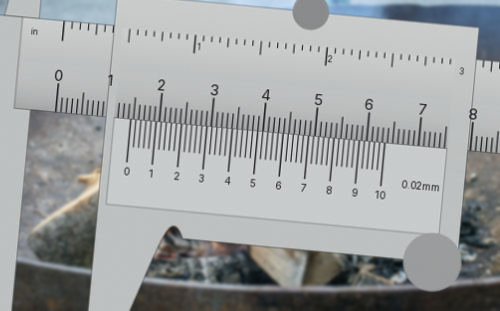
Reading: 14.5 mm
